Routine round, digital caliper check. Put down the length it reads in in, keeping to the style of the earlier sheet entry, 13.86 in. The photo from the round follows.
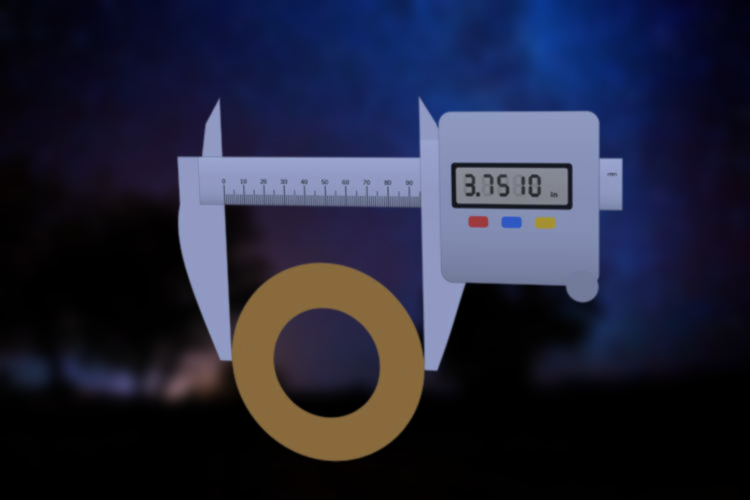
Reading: 3.7510 in
